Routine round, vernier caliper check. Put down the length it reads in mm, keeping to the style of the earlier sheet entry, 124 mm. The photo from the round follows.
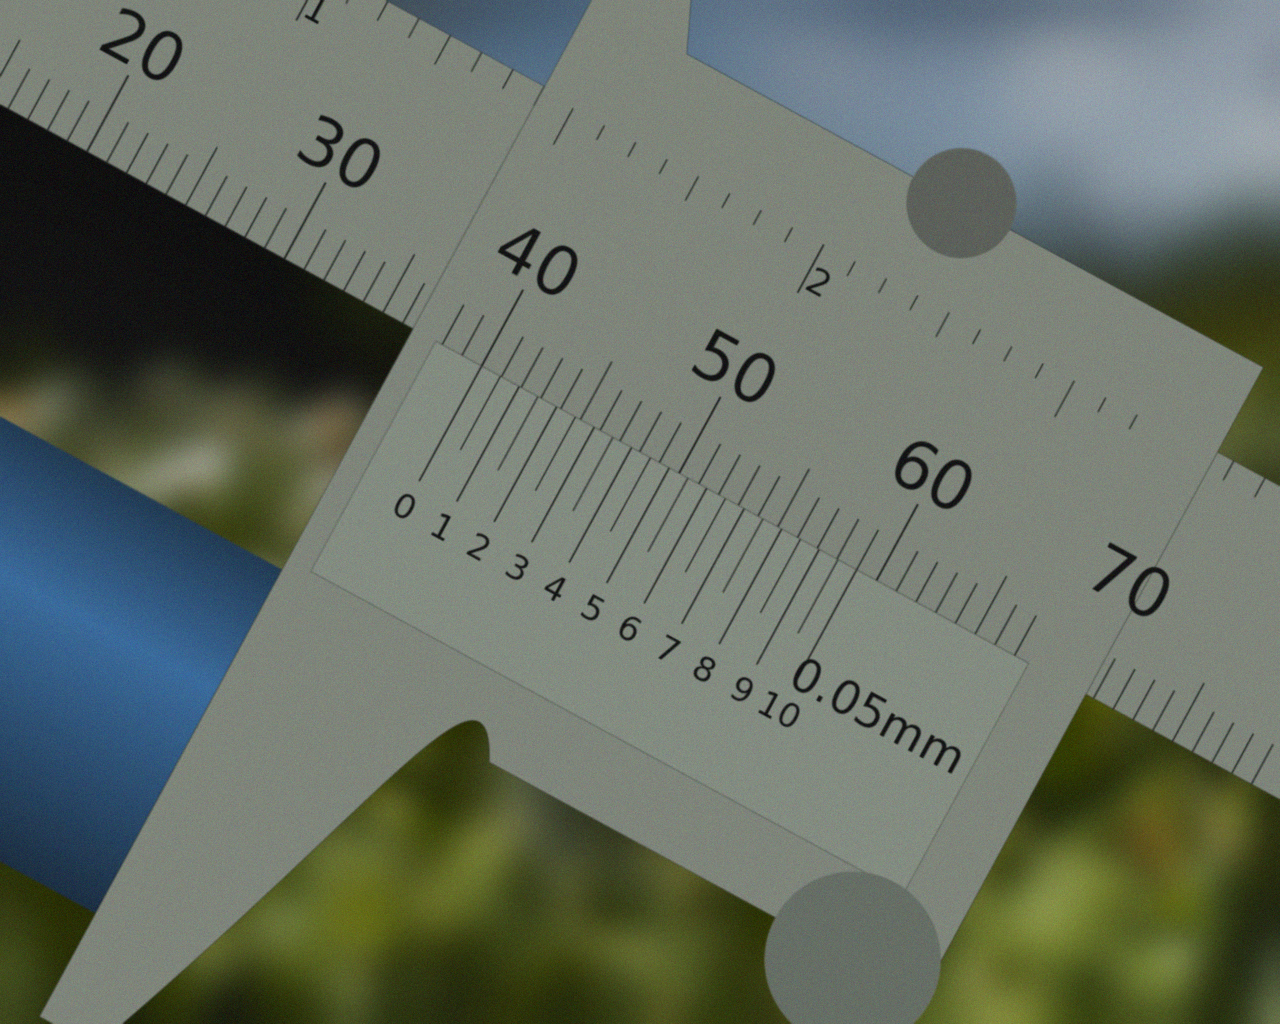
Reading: 40.0 mm
